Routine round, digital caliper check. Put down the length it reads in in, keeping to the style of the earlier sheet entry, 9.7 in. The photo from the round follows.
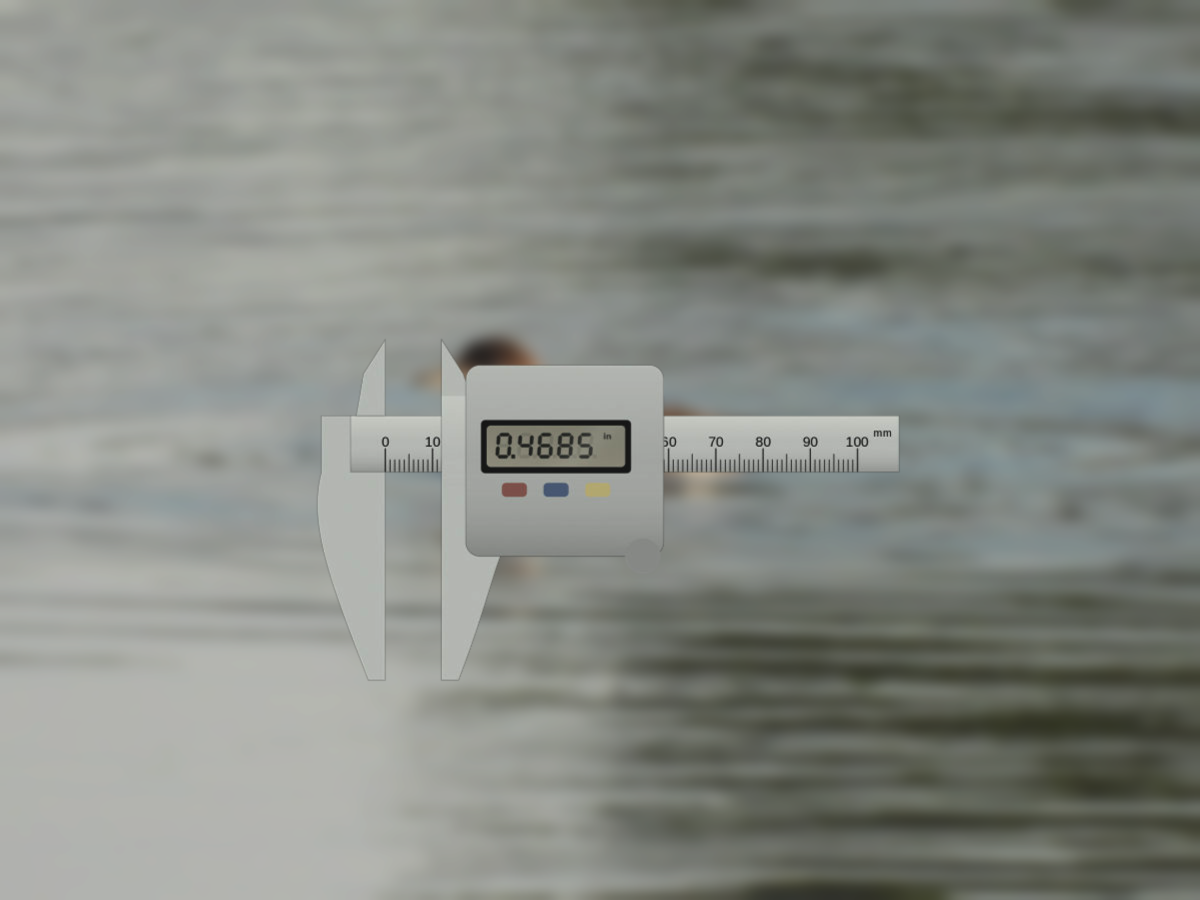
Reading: 0.4685 in
